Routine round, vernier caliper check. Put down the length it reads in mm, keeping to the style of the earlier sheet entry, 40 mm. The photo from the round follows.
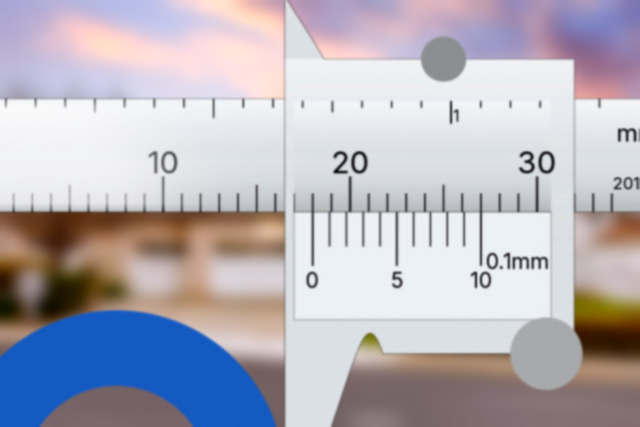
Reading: 18.0 mm
